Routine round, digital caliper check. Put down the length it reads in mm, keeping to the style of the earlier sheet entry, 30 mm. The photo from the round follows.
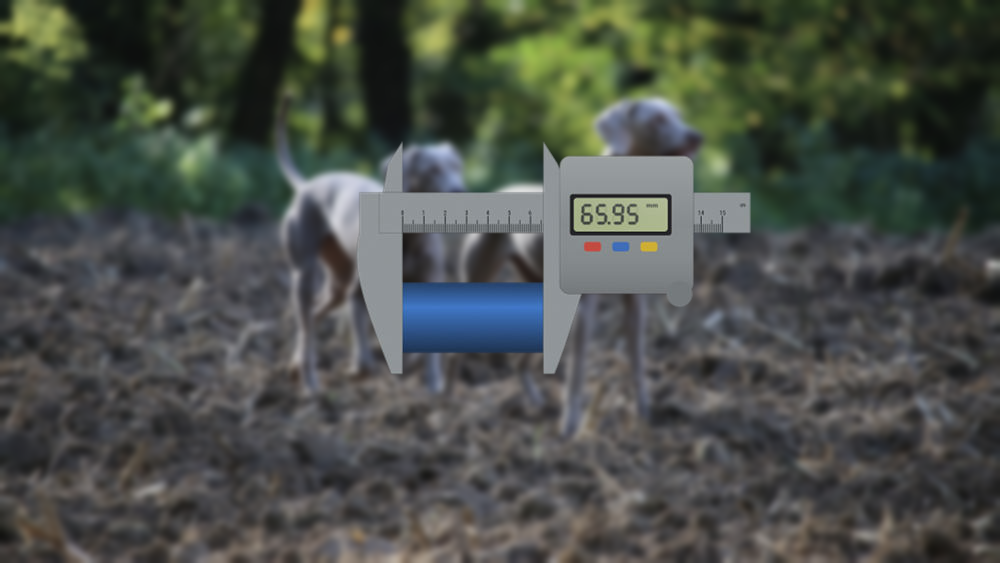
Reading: 65.95 mm
